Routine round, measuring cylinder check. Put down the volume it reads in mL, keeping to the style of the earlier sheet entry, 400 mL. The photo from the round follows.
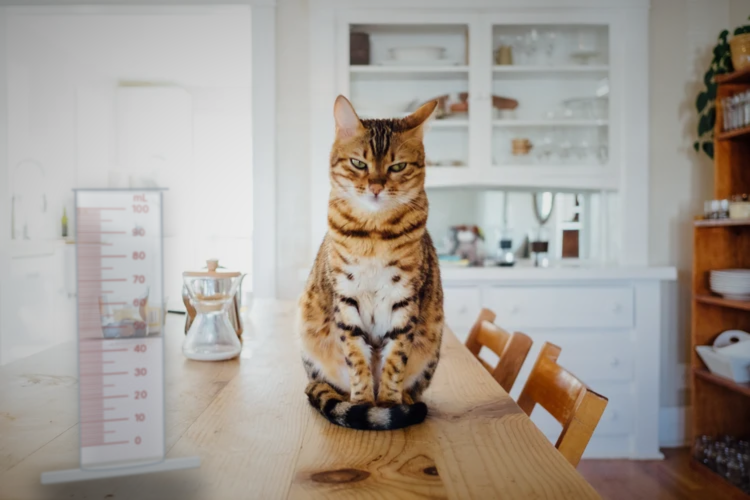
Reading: 45 mL
